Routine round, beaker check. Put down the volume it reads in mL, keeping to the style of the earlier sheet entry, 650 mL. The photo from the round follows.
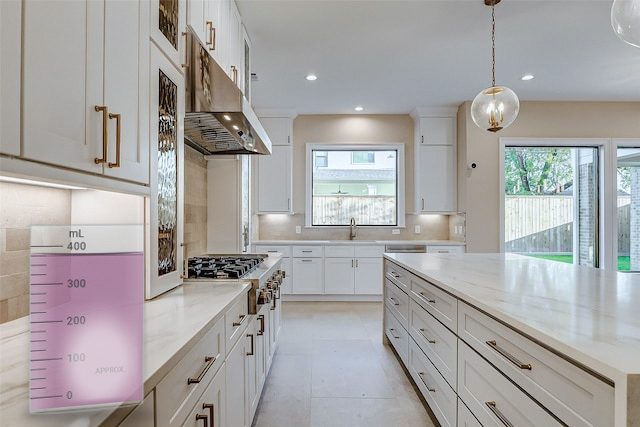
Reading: 375 mL
